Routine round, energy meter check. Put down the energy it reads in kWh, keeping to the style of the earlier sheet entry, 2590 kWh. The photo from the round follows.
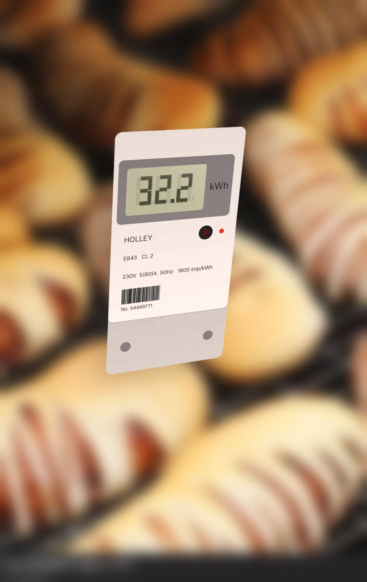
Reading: 32.2 kWh
